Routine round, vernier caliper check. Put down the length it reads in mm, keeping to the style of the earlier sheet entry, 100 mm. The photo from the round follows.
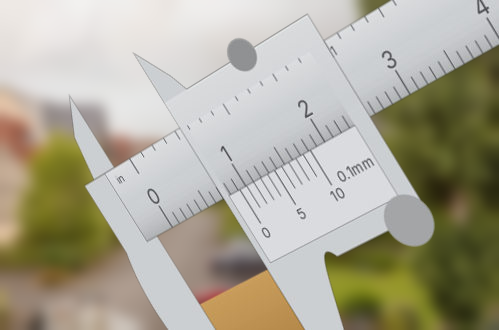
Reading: 9.2 mm
